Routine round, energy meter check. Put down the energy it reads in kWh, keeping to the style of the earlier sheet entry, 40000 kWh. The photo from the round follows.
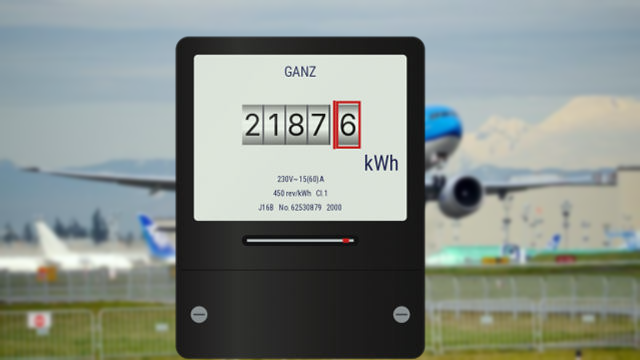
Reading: 2187.6 kWh
